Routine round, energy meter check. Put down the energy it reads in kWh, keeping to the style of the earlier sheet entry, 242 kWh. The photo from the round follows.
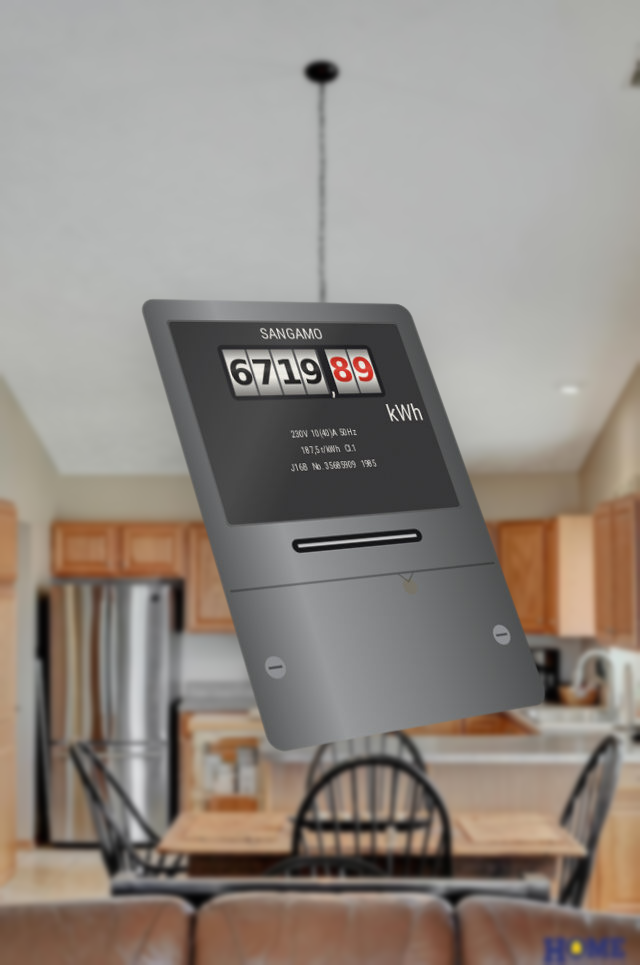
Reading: 6719.89 kWh
